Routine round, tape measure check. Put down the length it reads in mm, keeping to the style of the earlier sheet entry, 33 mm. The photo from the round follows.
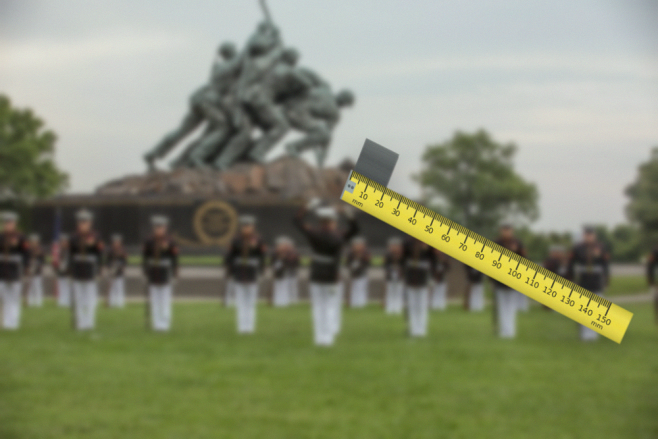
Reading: 20 mm
